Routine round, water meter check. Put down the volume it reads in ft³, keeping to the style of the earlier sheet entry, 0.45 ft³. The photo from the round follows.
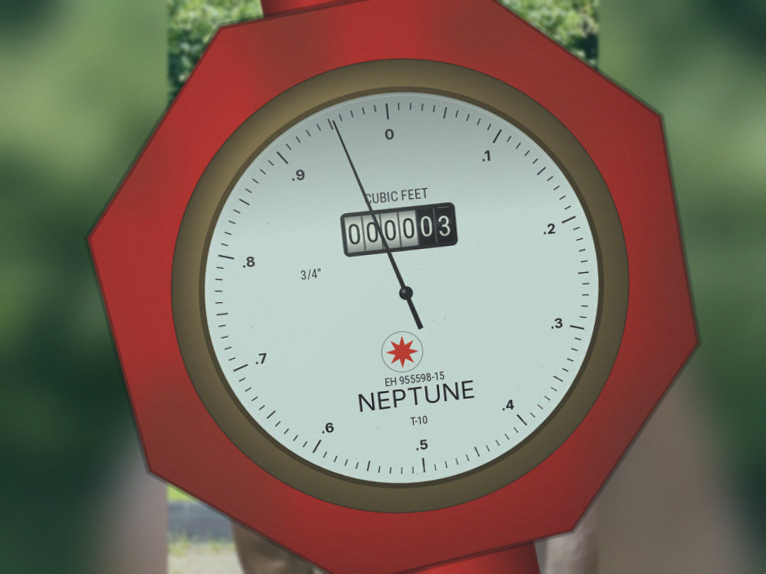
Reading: 2.95 ft³
